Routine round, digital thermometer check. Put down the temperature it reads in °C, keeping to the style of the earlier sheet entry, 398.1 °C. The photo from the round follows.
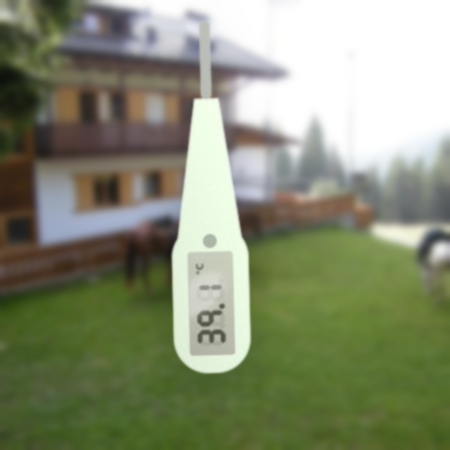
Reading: 39.1 °C
